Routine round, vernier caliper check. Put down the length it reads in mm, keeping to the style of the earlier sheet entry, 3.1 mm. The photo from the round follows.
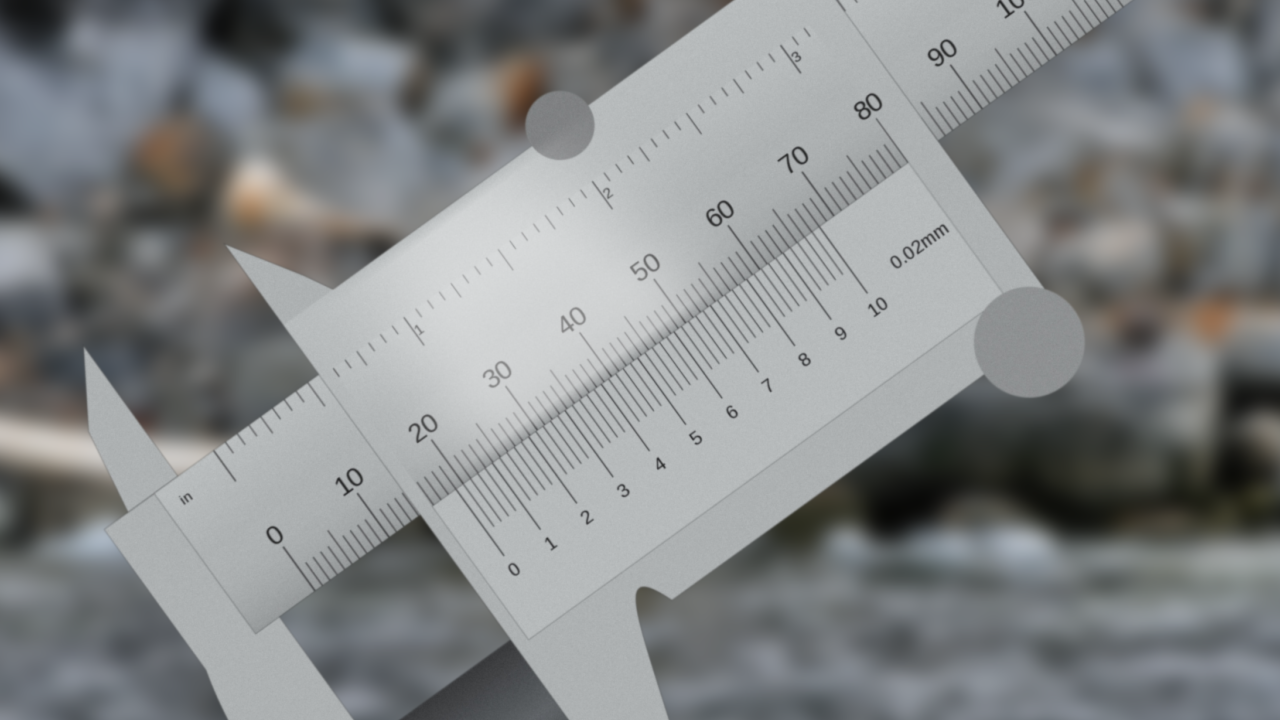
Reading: 19.0 mm
